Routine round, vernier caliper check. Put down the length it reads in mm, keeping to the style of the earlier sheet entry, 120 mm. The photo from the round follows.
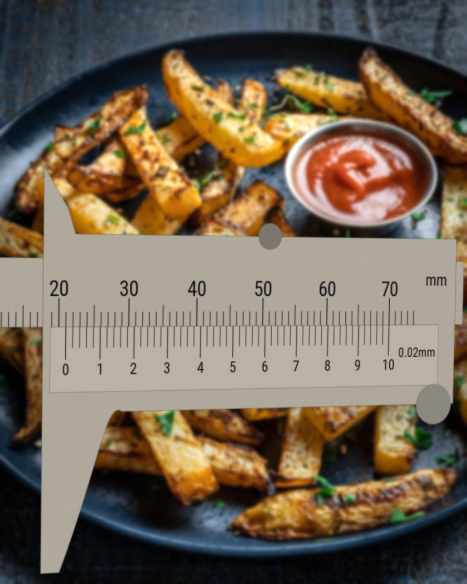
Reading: 21.0 mm
